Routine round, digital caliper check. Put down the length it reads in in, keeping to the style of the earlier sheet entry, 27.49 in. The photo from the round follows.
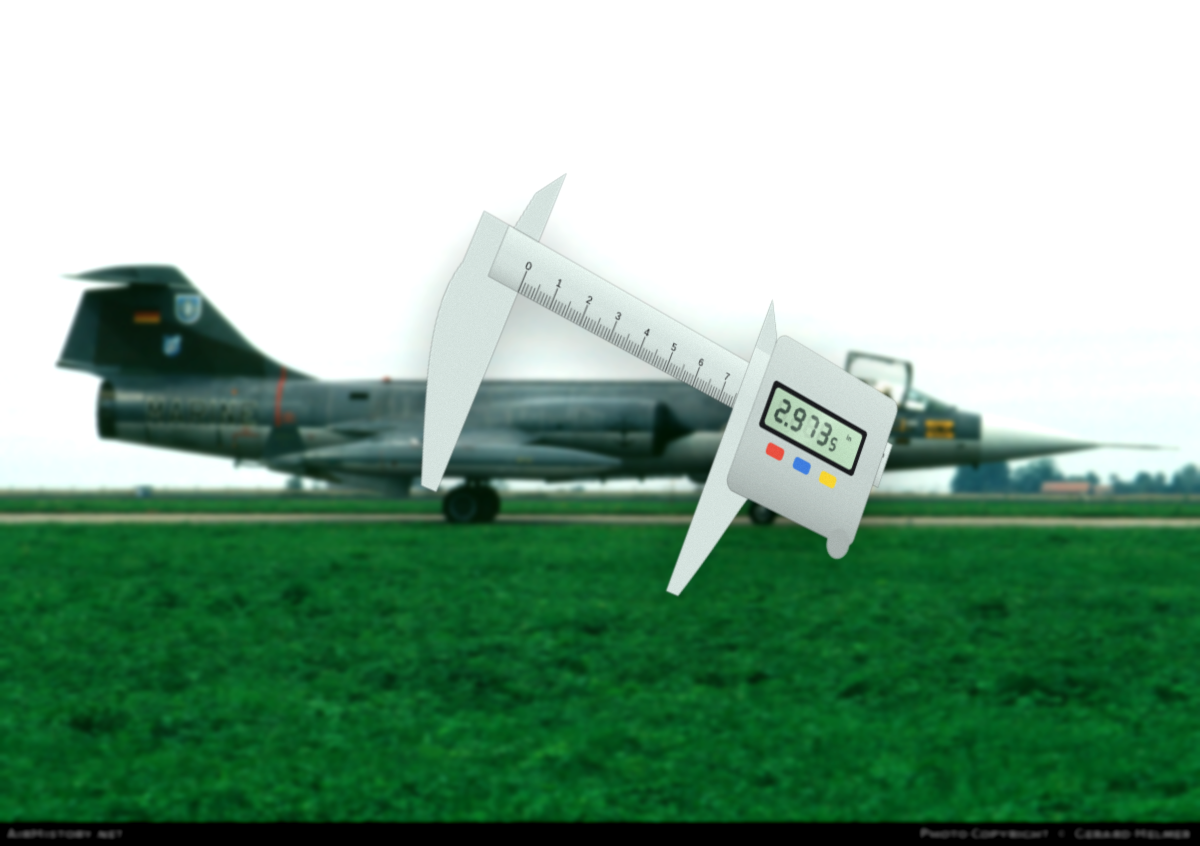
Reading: 2.9735 in
